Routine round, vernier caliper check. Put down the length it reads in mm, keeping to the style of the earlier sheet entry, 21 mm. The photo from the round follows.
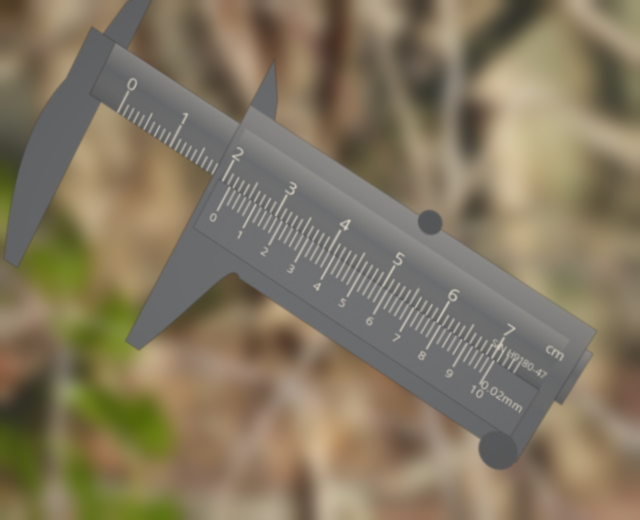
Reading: 21.5 mm
